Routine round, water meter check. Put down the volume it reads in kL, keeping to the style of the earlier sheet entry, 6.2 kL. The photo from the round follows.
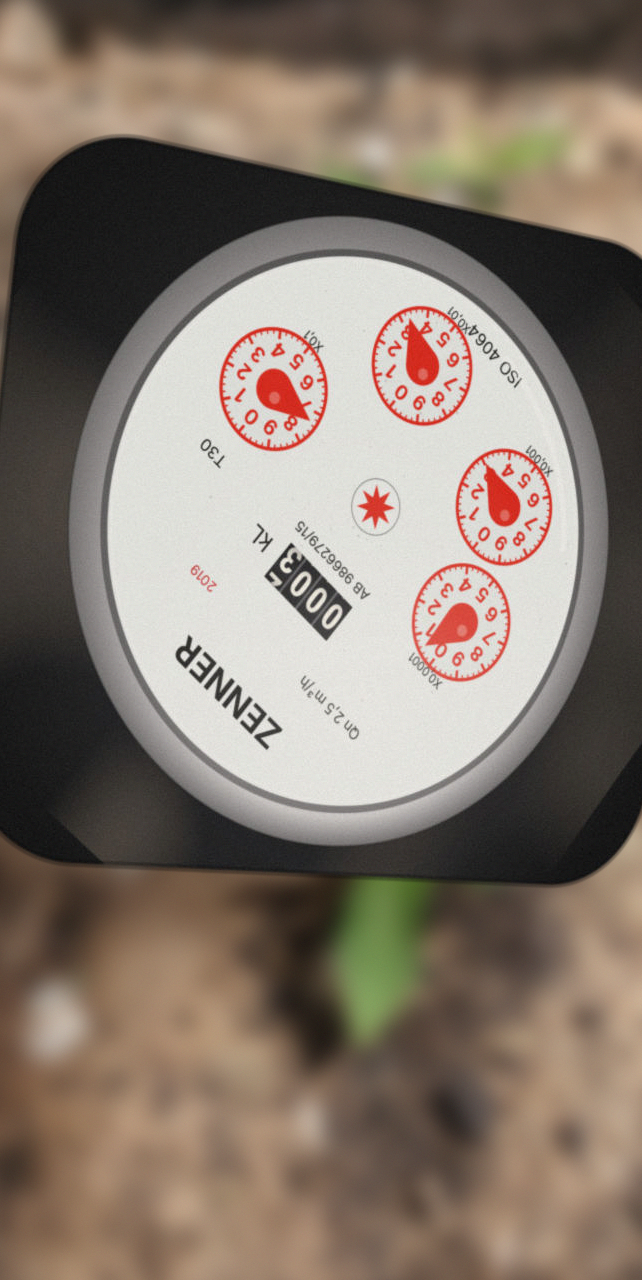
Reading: 2.7330 kL
